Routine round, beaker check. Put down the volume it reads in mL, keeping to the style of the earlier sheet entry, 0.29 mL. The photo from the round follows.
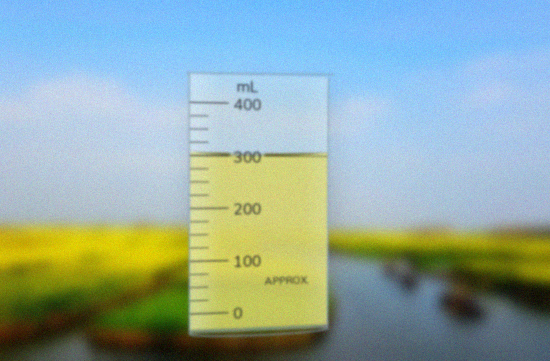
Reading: 300 mL
